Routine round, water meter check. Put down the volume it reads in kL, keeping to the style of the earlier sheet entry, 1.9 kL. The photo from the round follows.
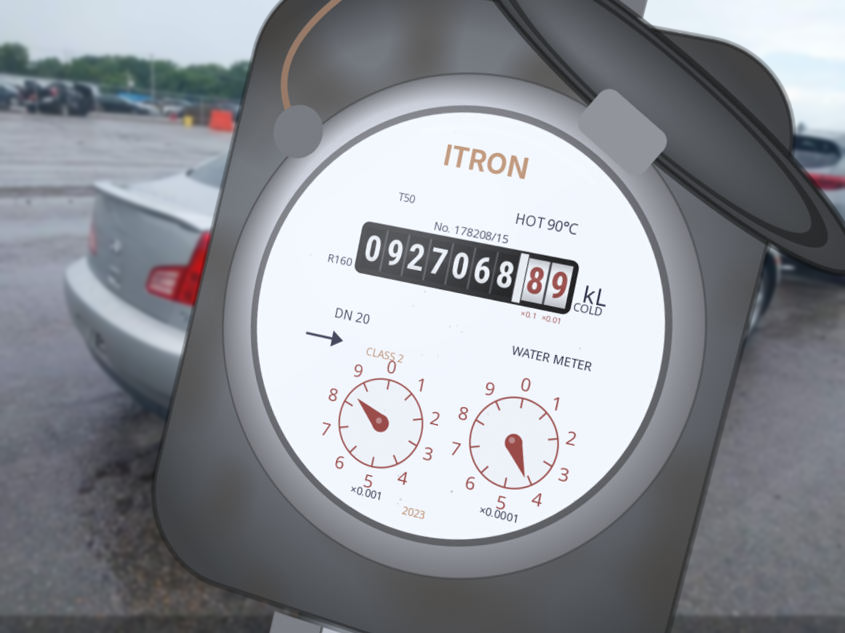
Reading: 927068.8984 kL
